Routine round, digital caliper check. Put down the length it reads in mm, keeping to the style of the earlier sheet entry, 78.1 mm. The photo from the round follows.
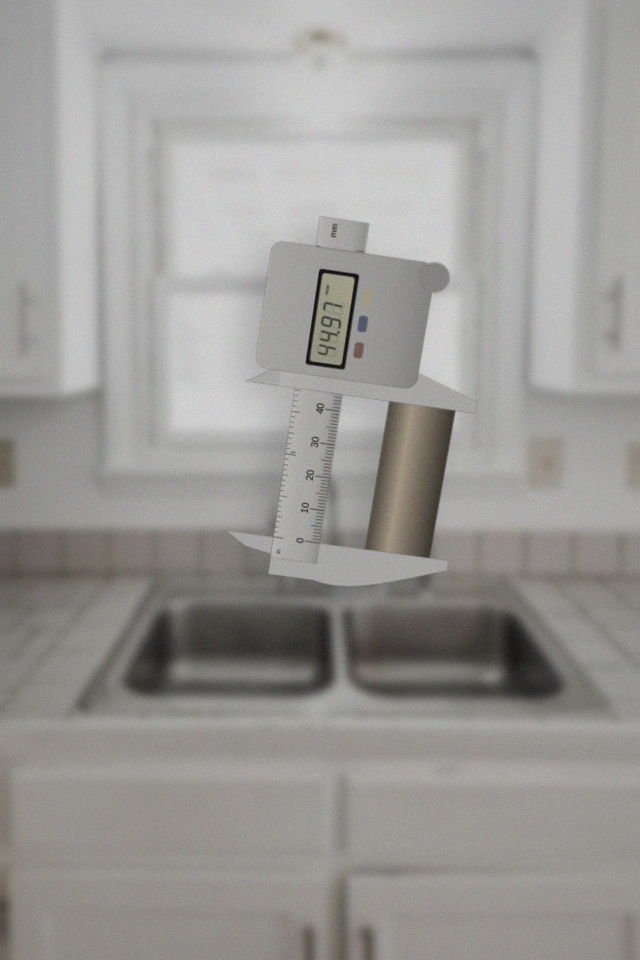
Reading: 44.97 mm
